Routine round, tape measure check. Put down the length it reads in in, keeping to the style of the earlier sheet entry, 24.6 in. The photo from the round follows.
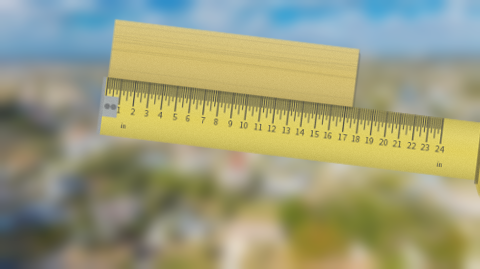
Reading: 17.5 in
